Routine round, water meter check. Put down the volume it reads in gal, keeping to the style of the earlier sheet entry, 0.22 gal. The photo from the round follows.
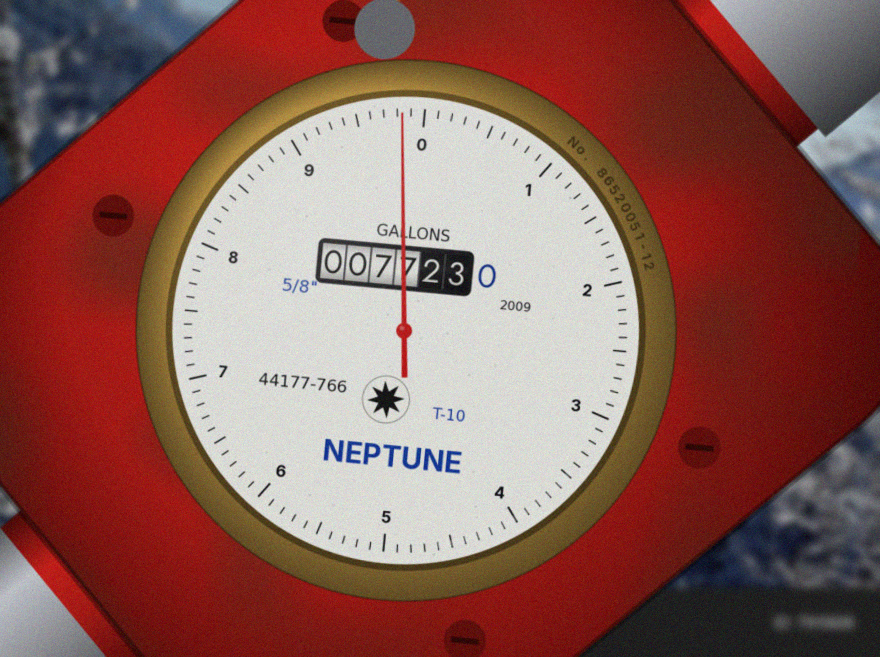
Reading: 77229.8 gal
